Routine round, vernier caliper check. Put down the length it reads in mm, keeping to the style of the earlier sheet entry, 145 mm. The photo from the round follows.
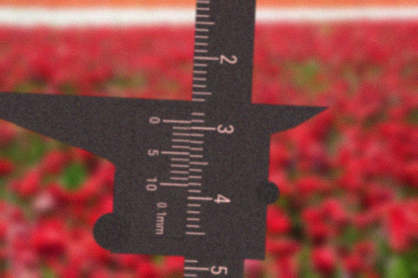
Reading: 29.2 mm
